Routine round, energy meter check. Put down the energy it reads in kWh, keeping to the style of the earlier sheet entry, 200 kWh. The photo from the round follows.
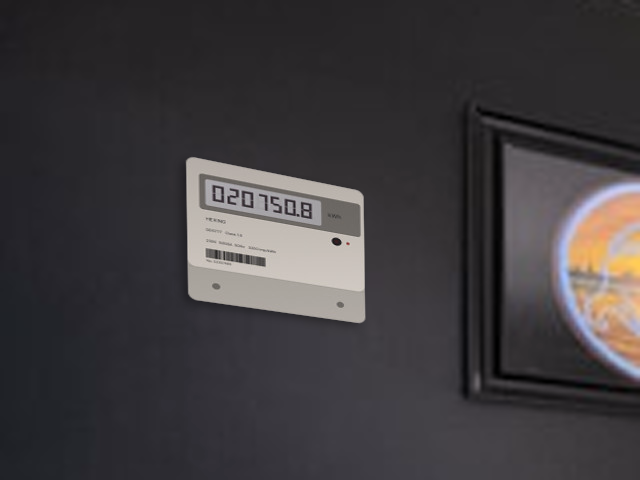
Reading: 20750.8 kWh
